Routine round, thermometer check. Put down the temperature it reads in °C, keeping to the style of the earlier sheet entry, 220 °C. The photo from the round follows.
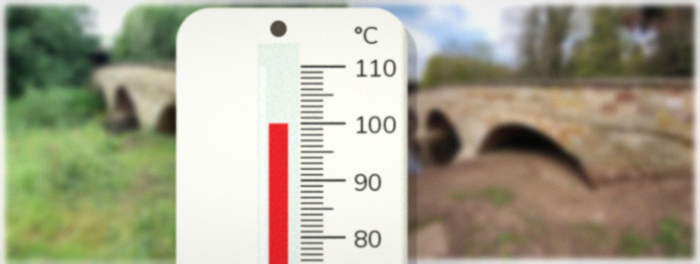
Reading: 100 °C
